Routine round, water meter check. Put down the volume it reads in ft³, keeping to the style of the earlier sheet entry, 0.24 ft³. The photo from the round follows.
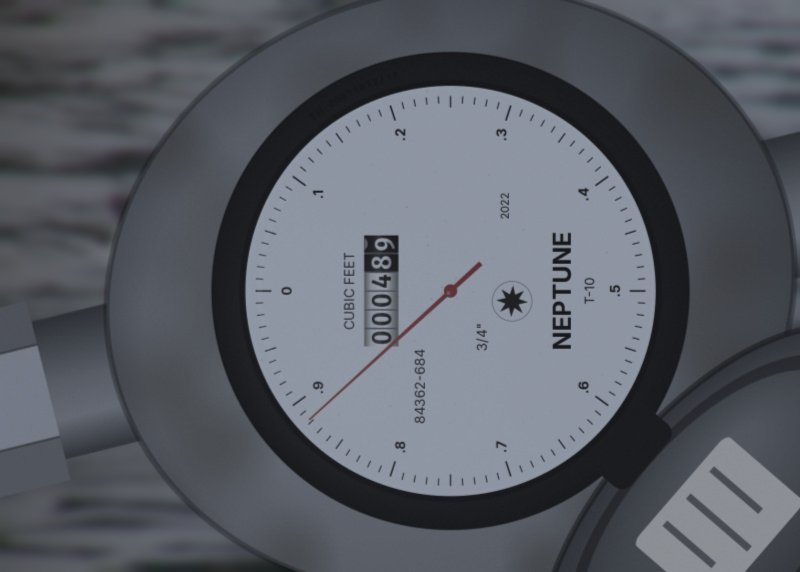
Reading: 488.88 ft³
